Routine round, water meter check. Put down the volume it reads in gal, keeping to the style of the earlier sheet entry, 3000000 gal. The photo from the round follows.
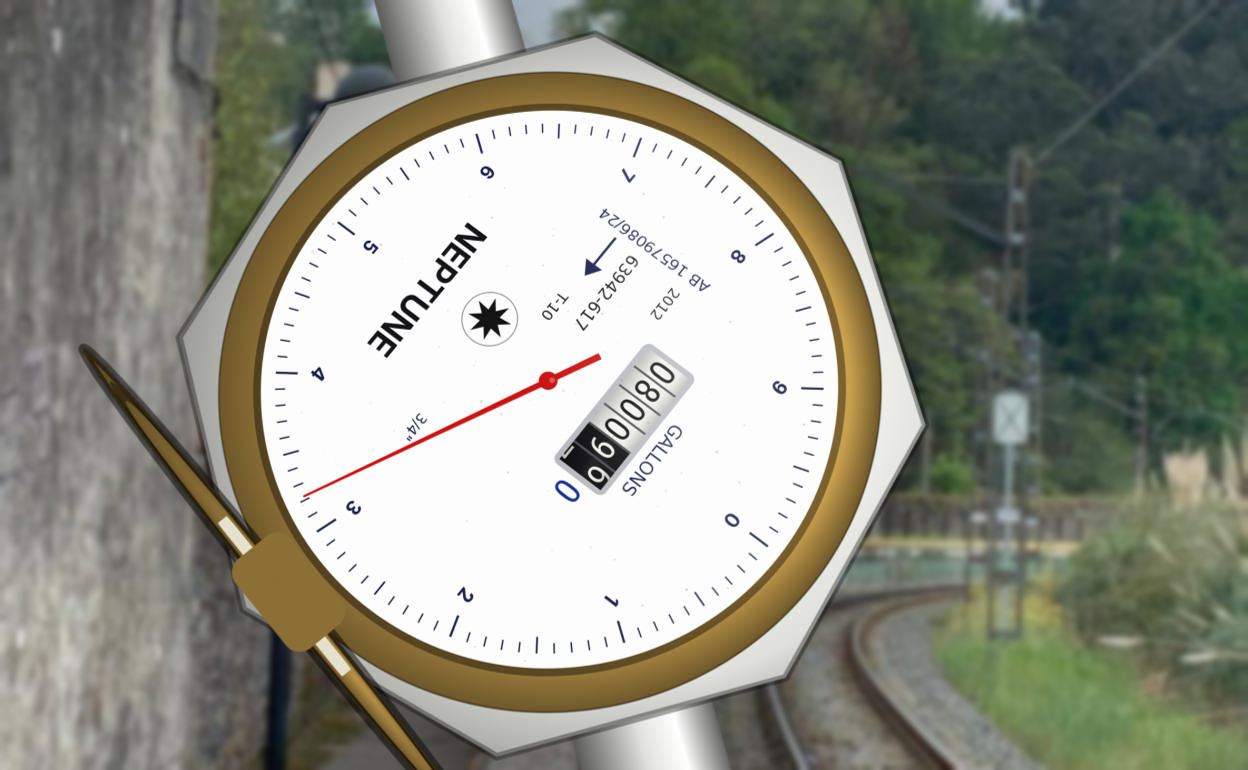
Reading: 800963.2 gal
